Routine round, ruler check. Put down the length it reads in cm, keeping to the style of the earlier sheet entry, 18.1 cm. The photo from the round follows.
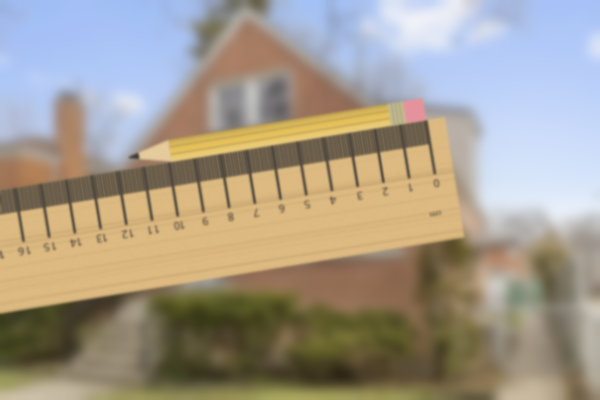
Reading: 11.5 cm
